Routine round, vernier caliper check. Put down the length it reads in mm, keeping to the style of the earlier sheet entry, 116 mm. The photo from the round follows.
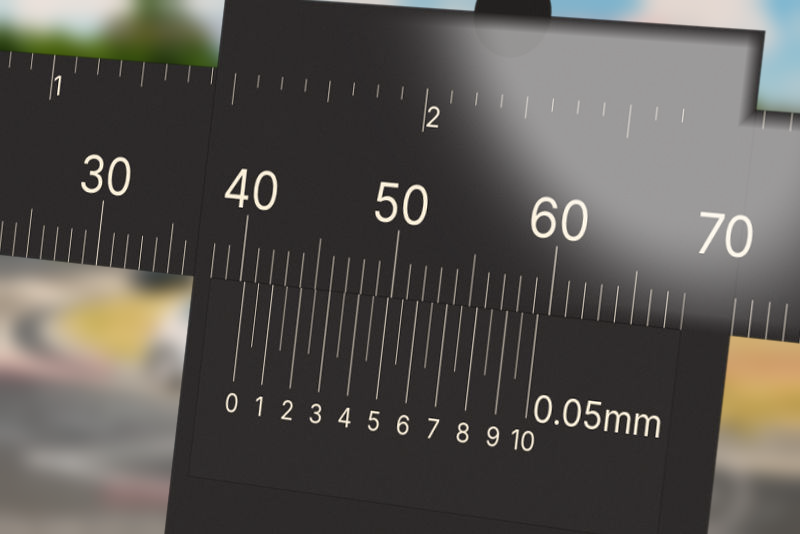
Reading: 40.3 mm
